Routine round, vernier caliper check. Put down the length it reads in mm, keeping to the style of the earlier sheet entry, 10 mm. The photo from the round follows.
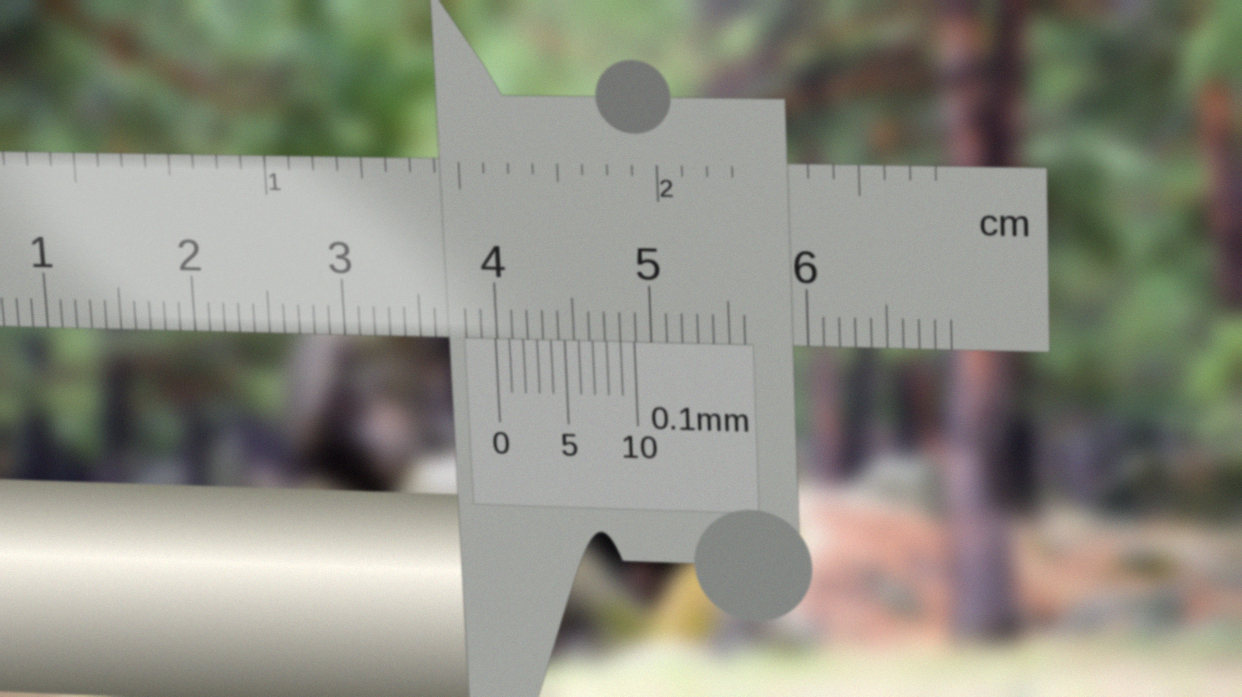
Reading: 39.9 mm
